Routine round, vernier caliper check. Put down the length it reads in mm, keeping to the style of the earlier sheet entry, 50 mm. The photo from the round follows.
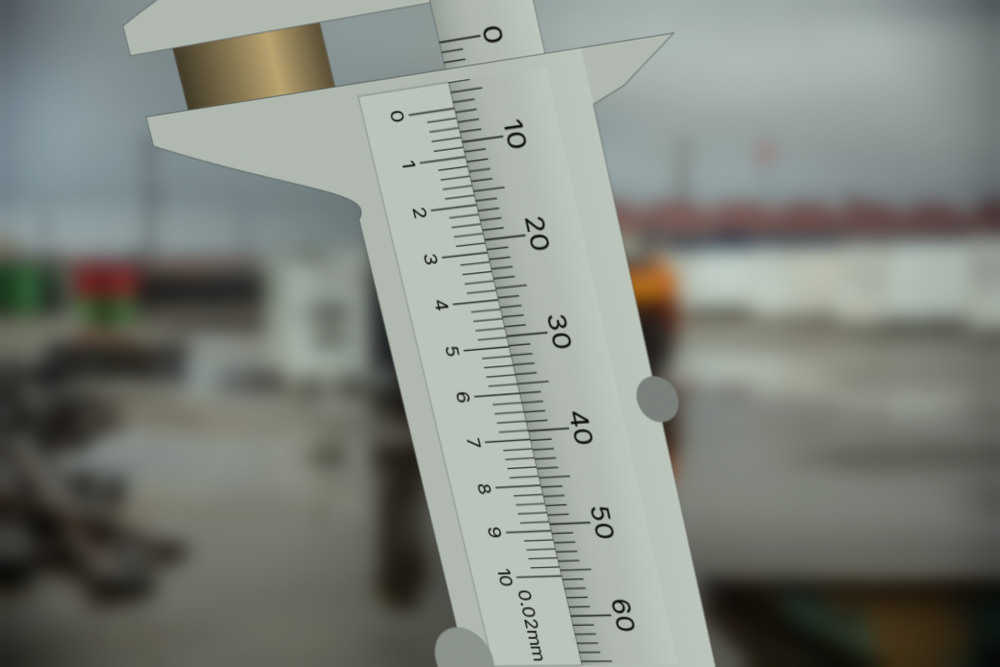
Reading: 6.6 mm
